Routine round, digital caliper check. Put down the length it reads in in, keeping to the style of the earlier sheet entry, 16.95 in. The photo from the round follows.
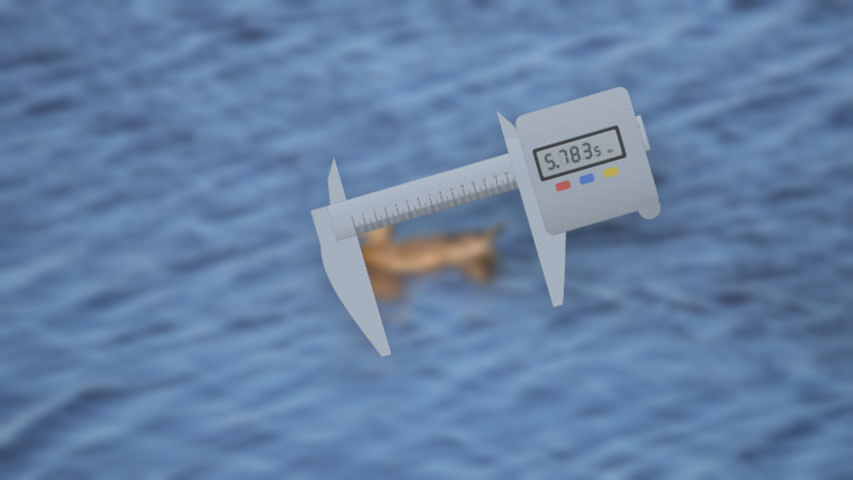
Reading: 5.7835 in
